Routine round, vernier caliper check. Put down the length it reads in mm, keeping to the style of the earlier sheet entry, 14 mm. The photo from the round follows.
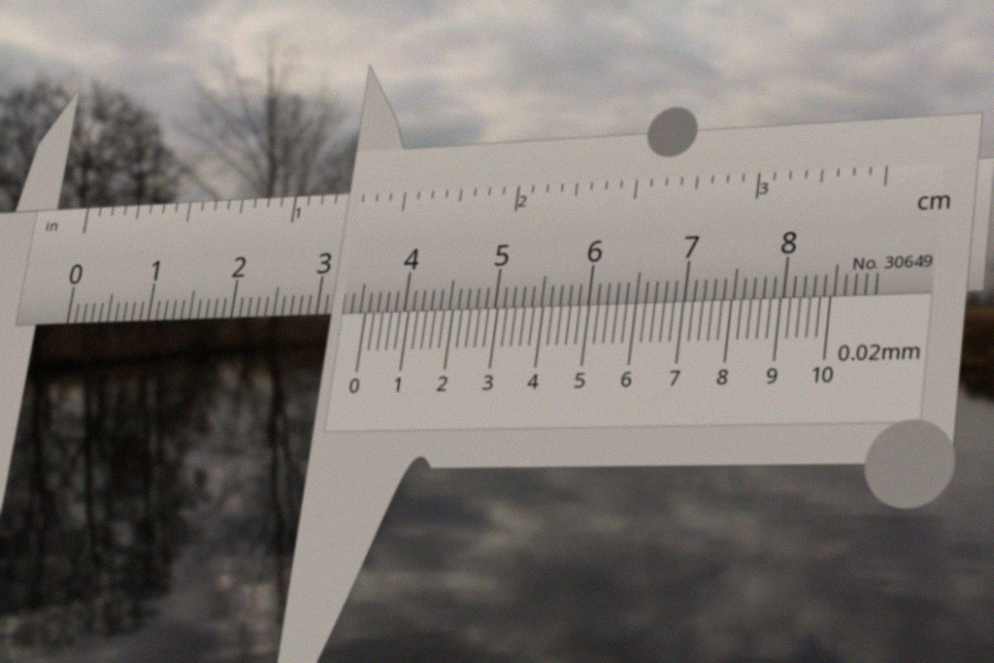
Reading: 35.6 mm
